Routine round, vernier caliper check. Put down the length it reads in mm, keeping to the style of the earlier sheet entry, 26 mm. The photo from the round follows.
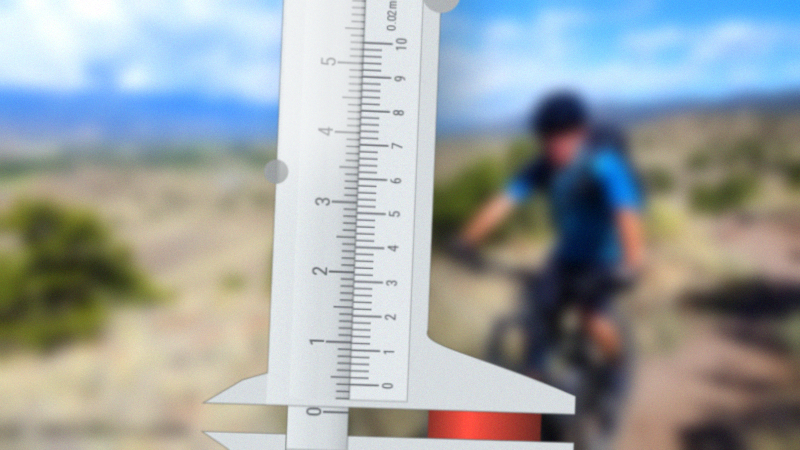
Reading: 4.0 mm
